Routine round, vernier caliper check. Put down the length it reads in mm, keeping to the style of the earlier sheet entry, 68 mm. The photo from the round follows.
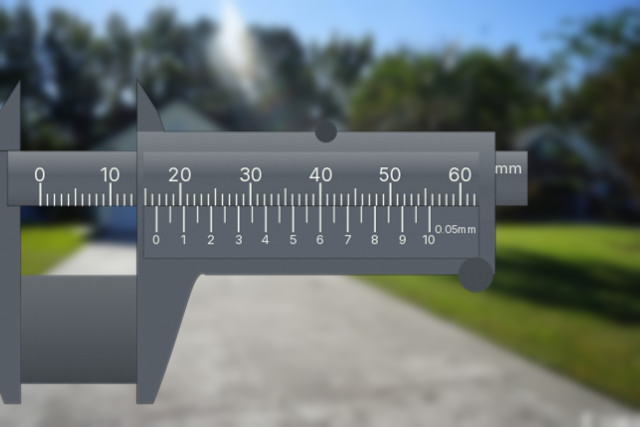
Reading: 16.6 mm
